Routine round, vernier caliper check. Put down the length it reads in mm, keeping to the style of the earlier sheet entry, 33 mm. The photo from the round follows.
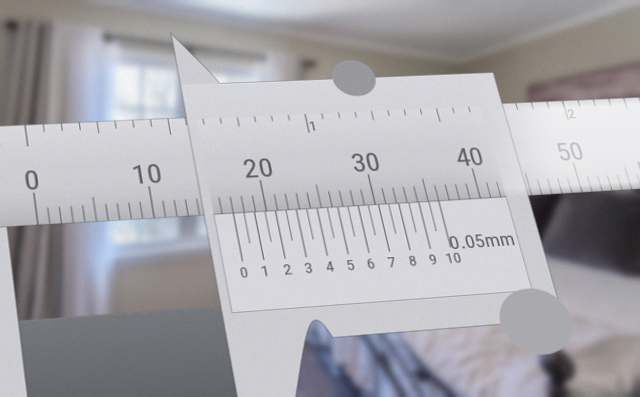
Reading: 17.0 mm
